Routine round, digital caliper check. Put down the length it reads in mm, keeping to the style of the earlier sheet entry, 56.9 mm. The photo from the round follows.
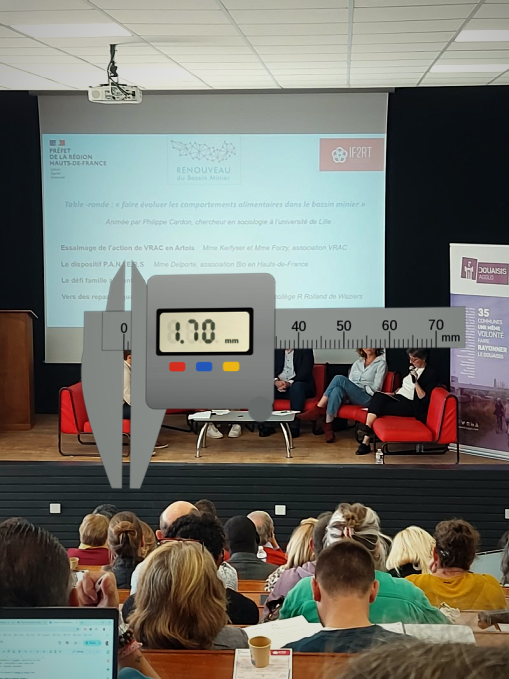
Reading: 1.70 mm
